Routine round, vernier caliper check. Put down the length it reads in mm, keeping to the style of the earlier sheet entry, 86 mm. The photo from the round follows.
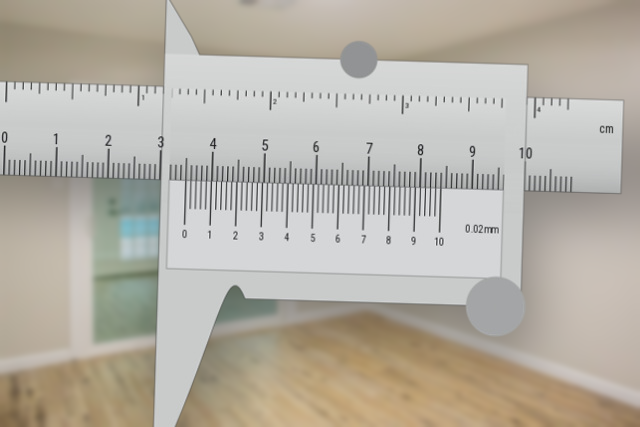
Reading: 35.0 mm
